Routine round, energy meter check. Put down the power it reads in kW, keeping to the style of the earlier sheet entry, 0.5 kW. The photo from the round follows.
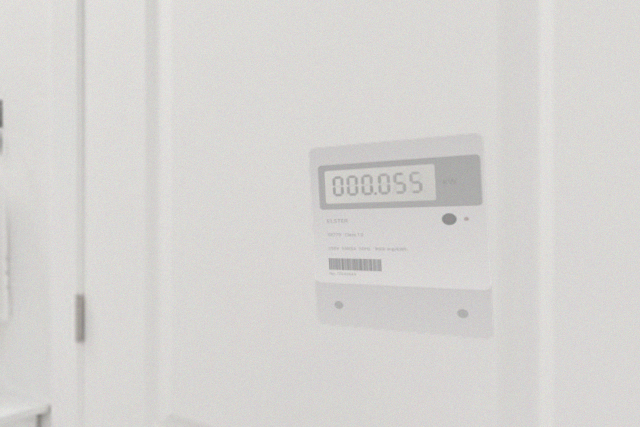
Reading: 0.055 kW
